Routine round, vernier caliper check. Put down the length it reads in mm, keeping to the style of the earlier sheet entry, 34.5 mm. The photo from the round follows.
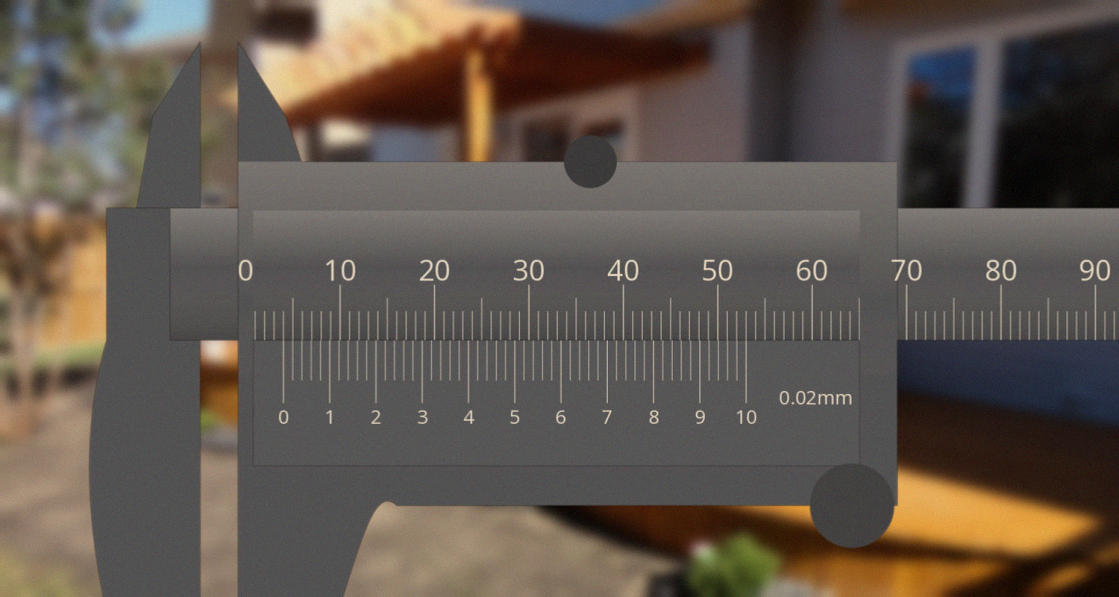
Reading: 4.0 mm
